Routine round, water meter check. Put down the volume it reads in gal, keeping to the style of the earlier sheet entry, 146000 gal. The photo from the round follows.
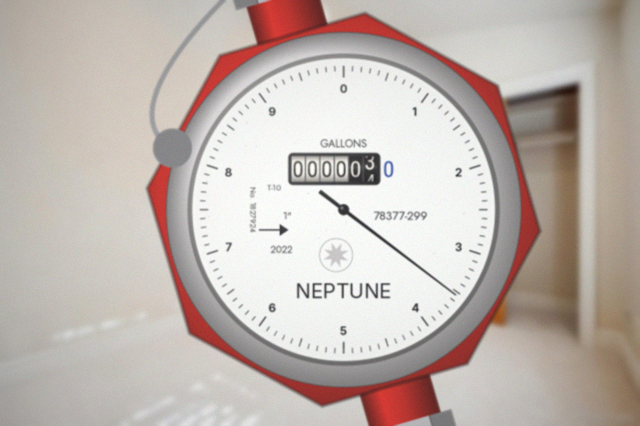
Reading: 33.5 gal
